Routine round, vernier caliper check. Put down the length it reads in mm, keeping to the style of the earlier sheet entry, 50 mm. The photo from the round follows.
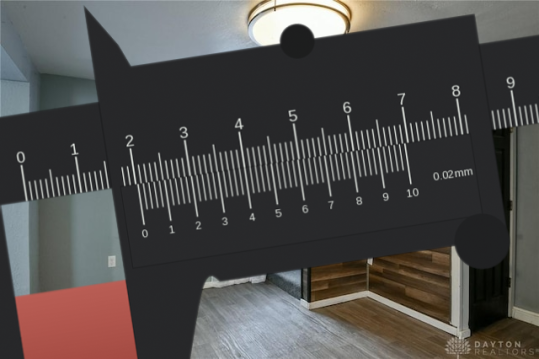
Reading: 20.4 mm
